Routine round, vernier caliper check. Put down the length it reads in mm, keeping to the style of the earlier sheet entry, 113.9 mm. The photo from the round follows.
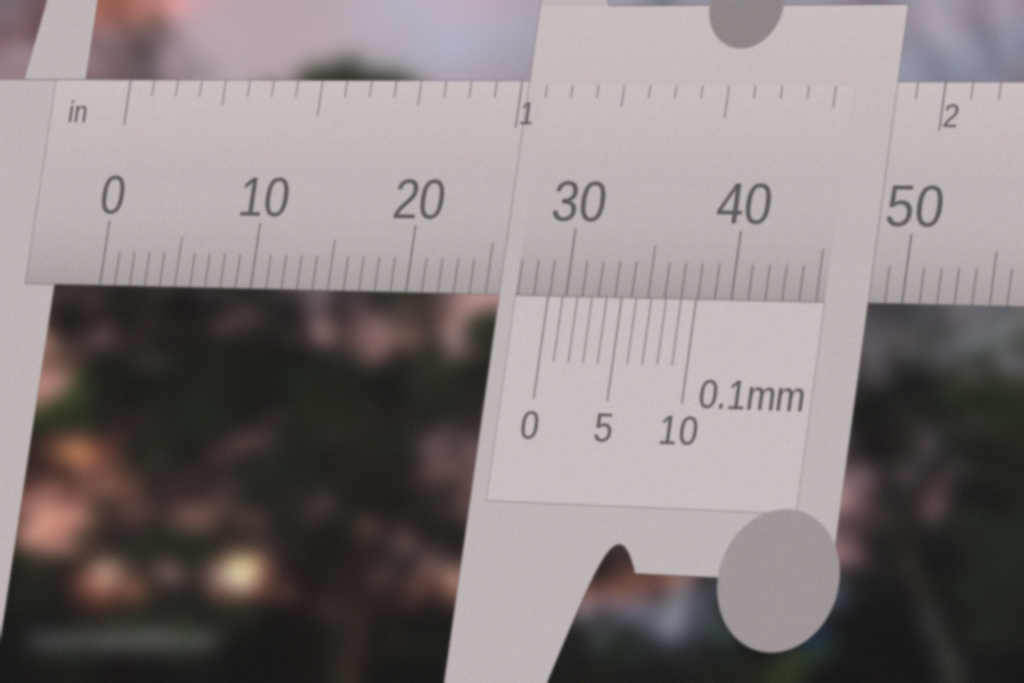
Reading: 28.9 mm
